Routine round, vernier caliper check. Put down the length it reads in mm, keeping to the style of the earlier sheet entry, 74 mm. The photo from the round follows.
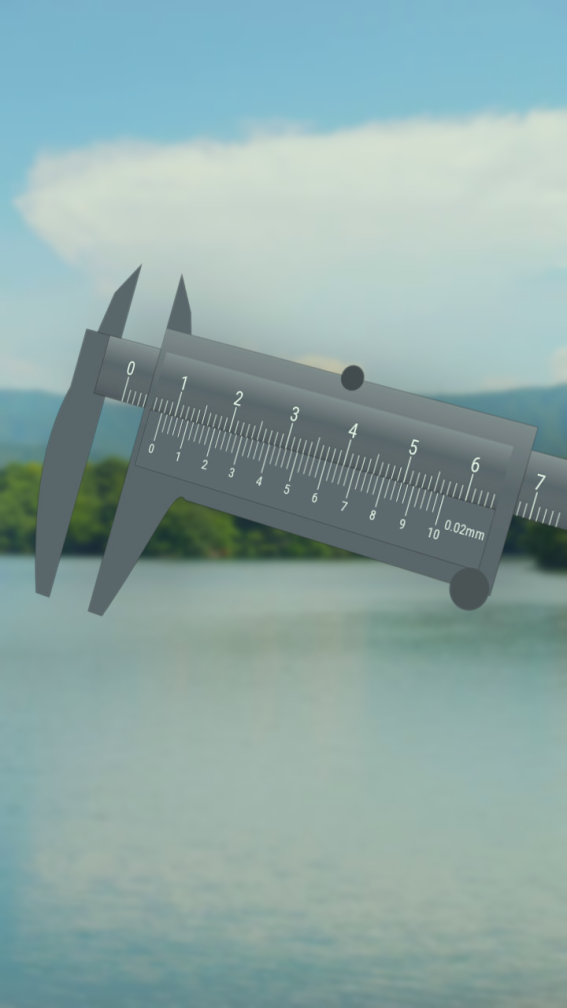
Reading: 7.6 mm
